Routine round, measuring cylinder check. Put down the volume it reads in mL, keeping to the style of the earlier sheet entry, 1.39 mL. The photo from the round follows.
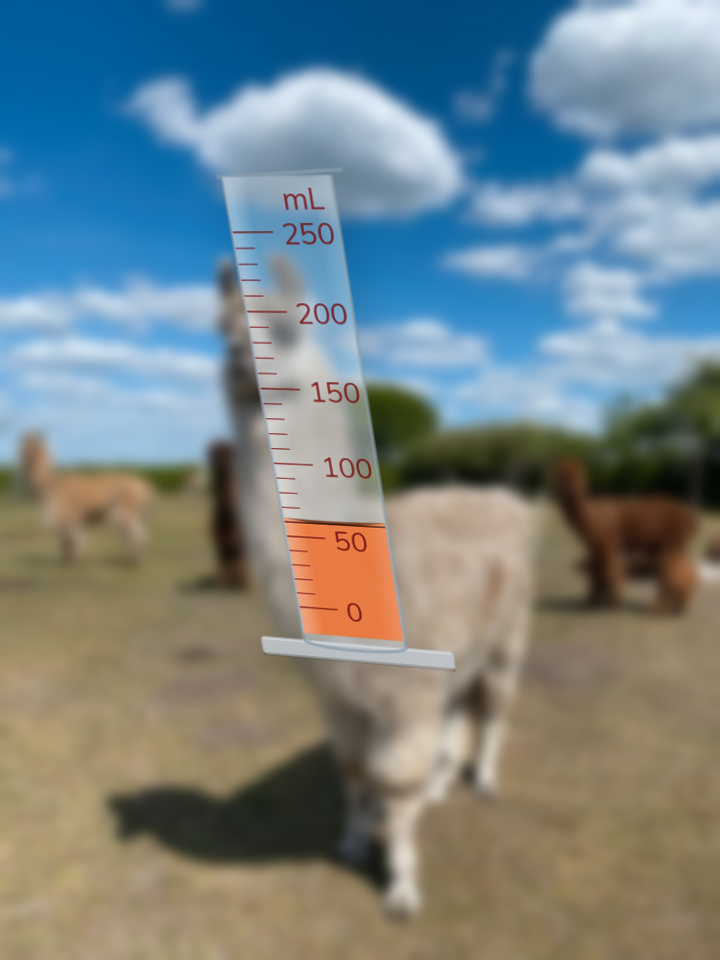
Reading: 60 mL
